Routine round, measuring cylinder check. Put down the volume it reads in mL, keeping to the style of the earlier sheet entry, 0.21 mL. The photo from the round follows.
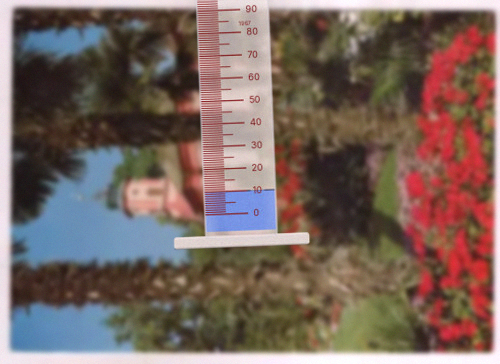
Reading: 10 mL
